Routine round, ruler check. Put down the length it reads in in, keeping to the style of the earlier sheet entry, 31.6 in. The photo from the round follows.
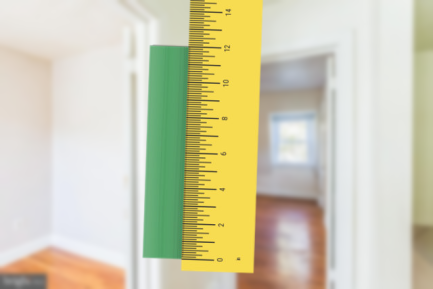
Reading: 12 in
